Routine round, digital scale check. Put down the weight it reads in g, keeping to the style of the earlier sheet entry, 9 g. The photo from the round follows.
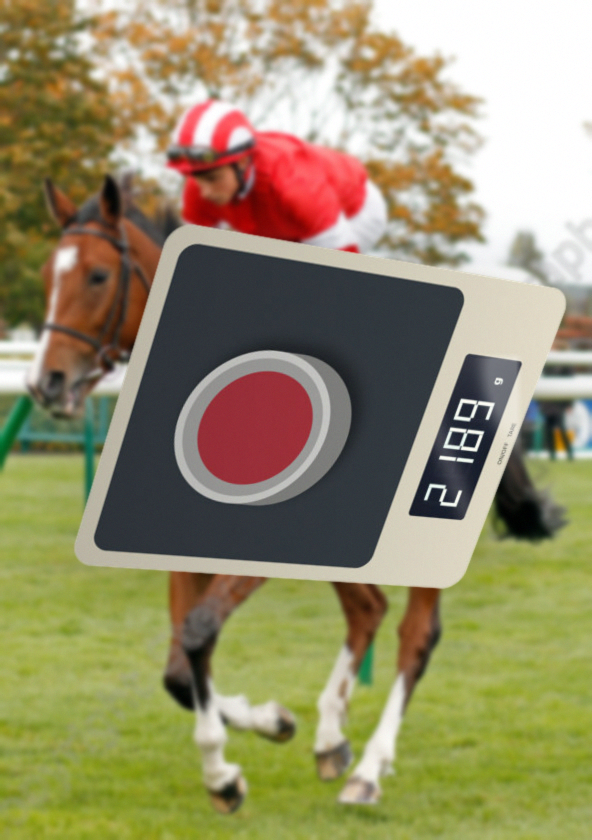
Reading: 2189 g
